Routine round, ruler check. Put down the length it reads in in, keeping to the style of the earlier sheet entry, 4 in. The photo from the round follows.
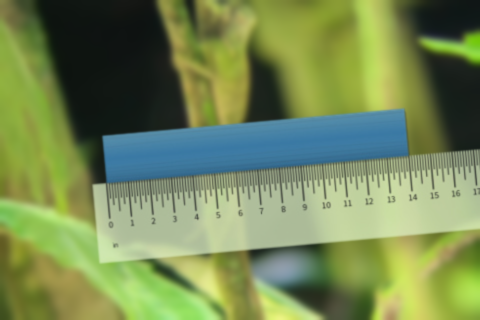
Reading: 14 in
